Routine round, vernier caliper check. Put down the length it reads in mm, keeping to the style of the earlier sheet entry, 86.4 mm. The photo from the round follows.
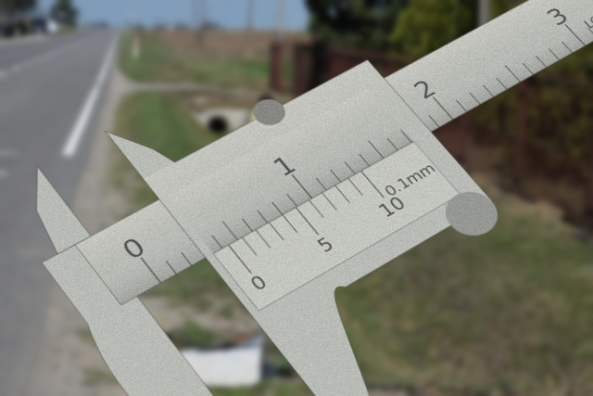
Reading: 4.4 mm
